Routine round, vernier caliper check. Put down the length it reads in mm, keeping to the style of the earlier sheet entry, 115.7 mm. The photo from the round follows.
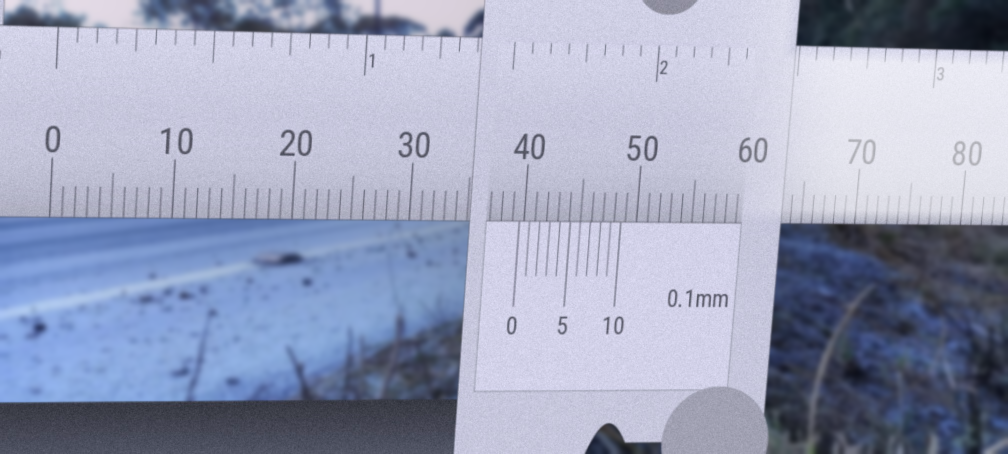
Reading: 39.6 mm
